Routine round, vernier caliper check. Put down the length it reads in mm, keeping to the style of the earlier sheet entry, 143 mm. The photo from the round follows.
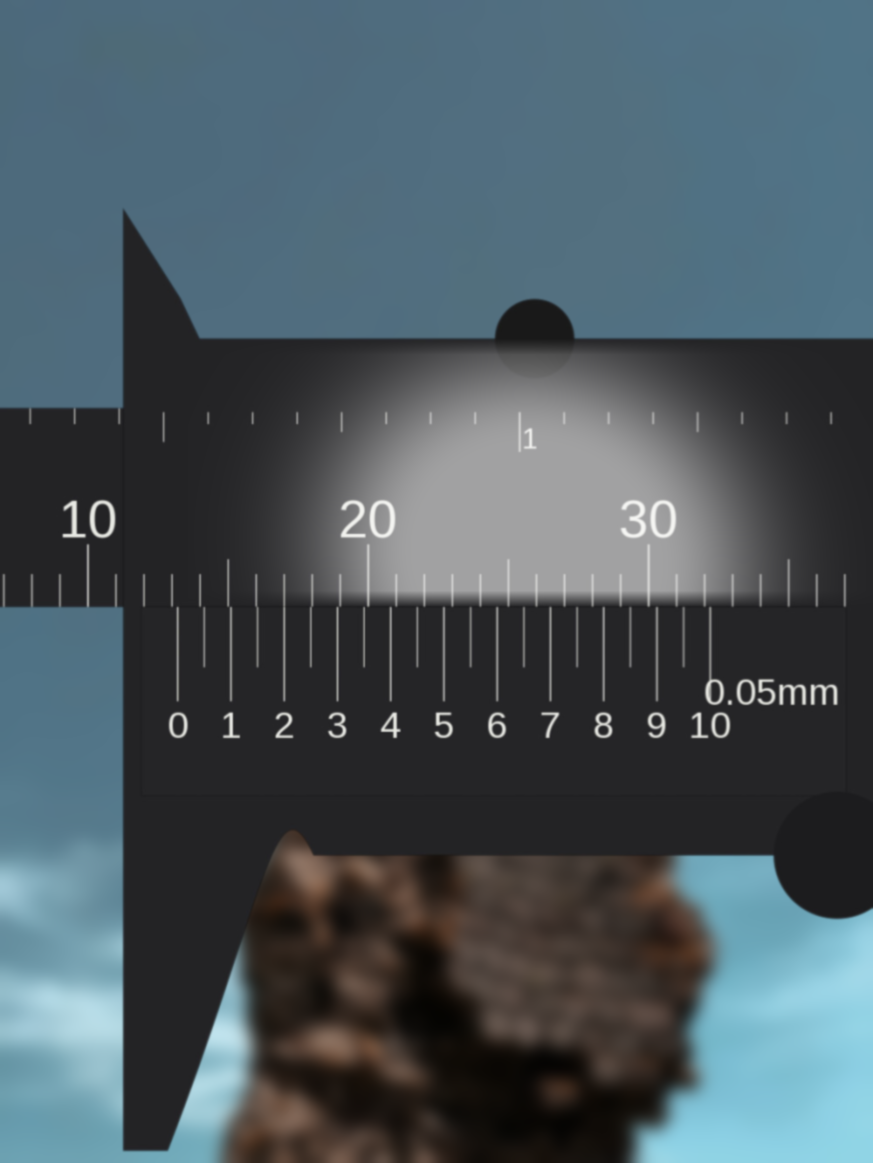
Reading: 13.20 mm
